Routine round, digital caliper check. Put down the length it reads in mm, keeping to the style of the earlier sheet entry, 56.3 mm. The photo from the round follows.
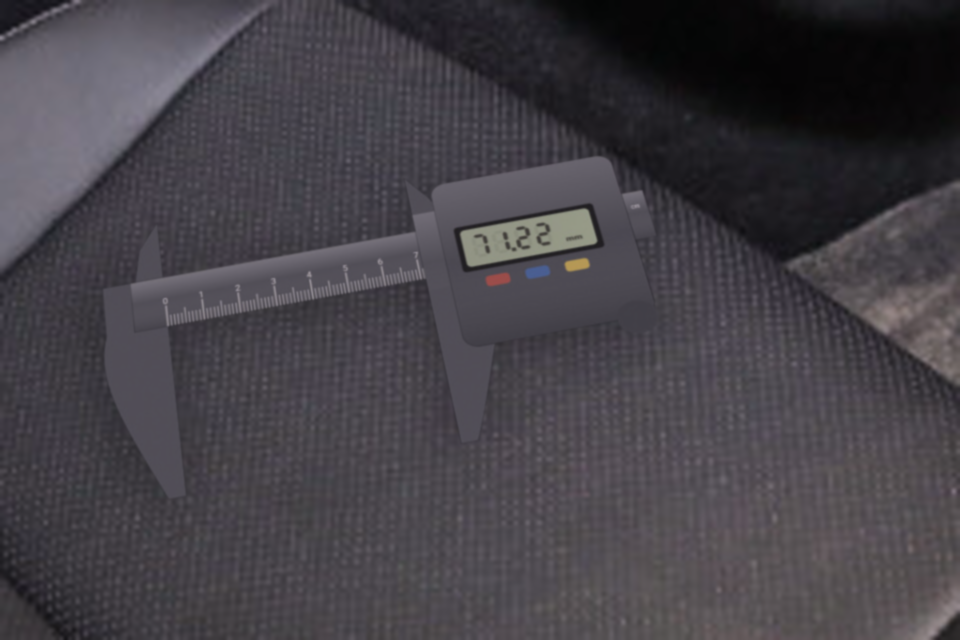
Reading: 71.22 mm
